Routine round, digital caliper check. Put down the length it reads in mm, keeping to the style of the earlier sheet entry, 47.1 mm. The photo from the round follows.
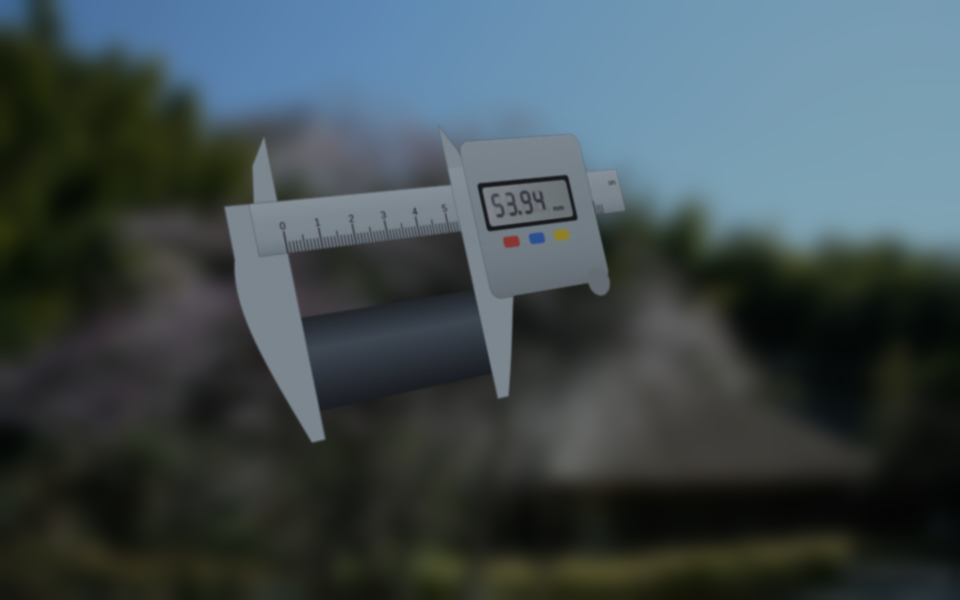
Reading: 53.94 mm
